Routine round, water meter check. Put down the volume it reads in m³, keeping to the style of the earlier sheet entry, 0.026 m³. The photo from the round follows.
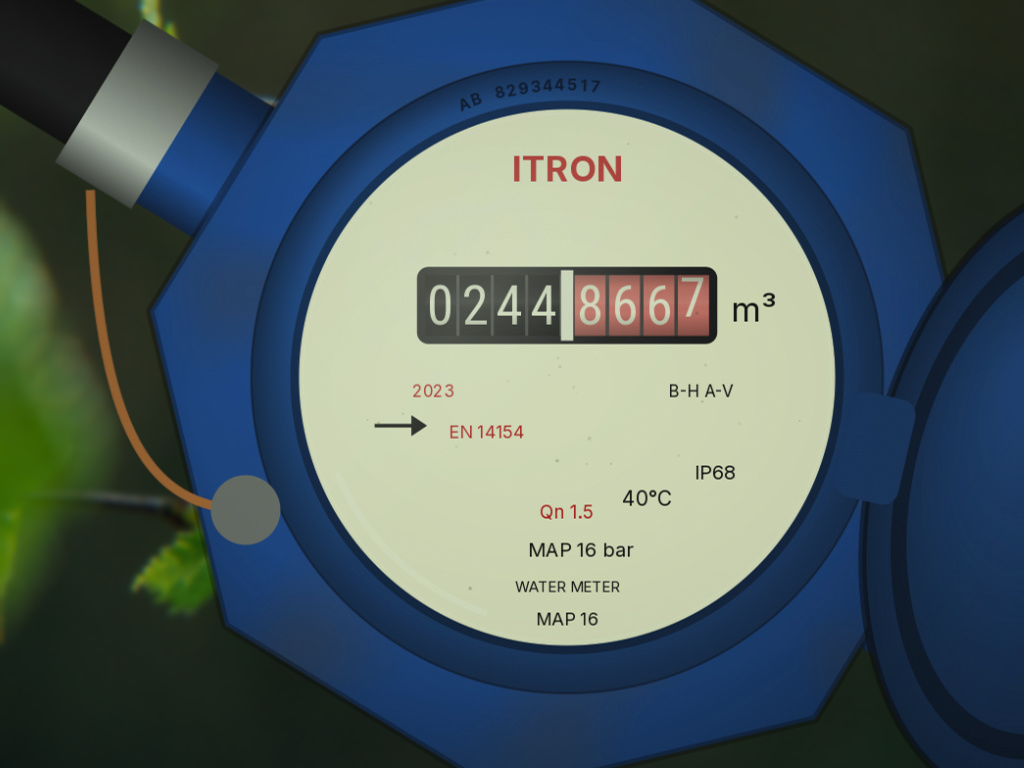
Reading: 244.8667 m³
